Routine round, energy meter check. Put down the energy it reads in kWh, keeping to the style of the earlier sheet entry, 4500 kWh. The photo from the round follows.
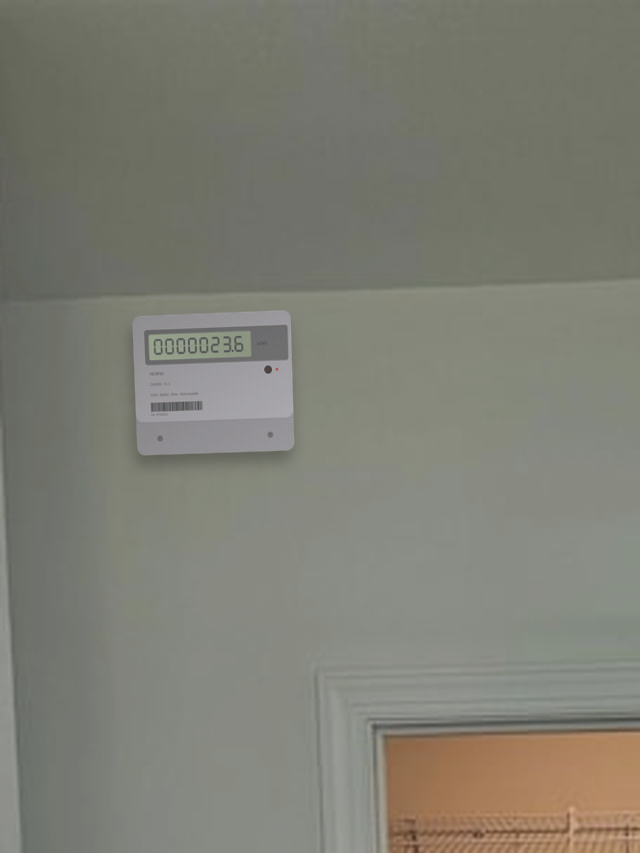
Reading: 23.6 kWh
